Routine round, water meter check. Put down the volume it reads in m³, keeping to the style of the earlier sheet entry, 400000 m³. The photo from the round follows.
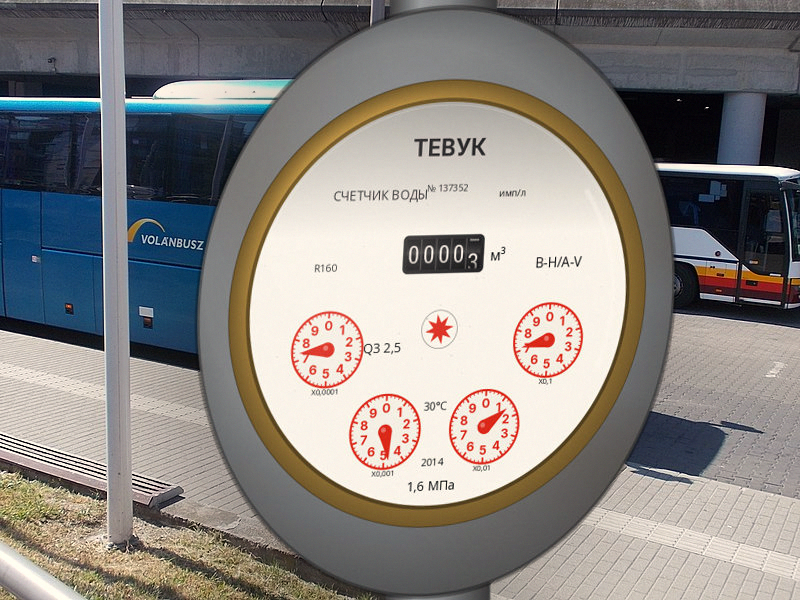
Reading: 2.7147 m³
